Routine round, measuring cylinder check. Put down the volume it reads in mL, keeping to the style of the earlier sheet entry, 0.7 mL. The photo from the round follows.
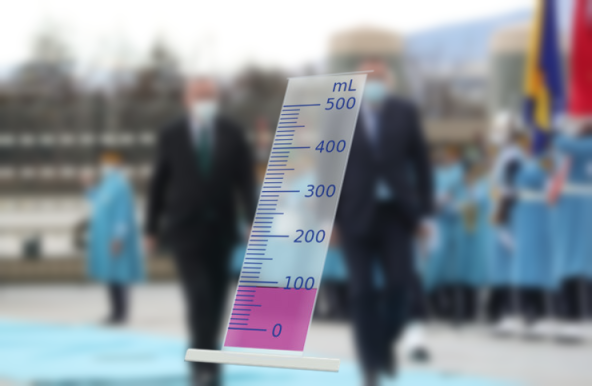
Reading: 90 mL
